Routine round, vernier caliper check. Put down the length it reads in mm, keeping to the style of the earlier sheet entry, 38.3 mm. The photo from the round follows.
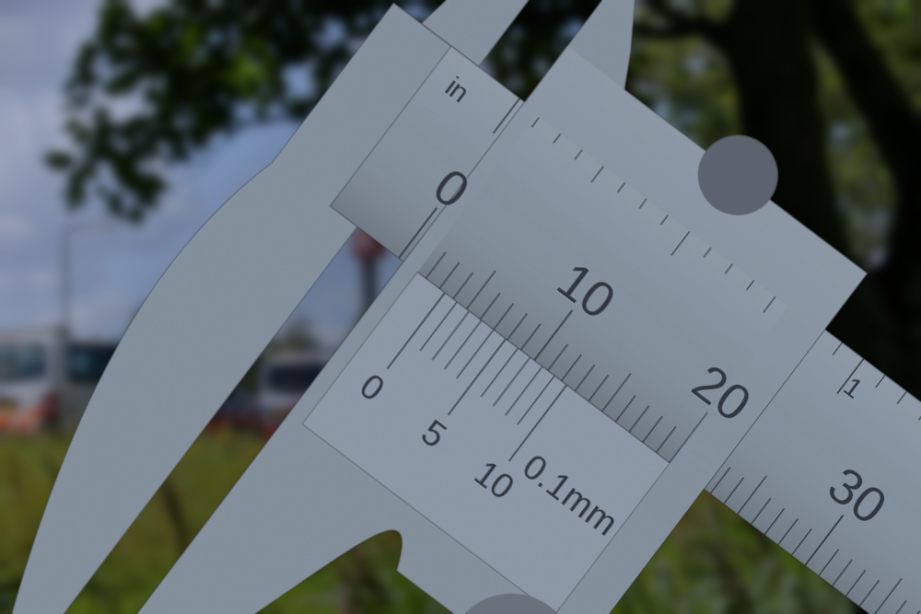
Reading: 3.4 mm
